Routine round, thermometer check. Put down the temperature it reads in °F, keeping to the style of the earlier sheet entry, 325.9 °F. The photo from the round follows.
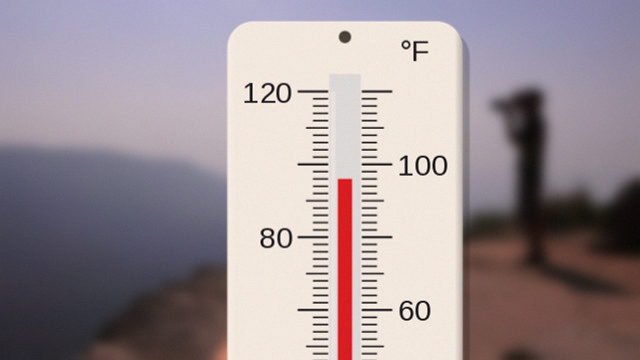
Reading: 96 °F
